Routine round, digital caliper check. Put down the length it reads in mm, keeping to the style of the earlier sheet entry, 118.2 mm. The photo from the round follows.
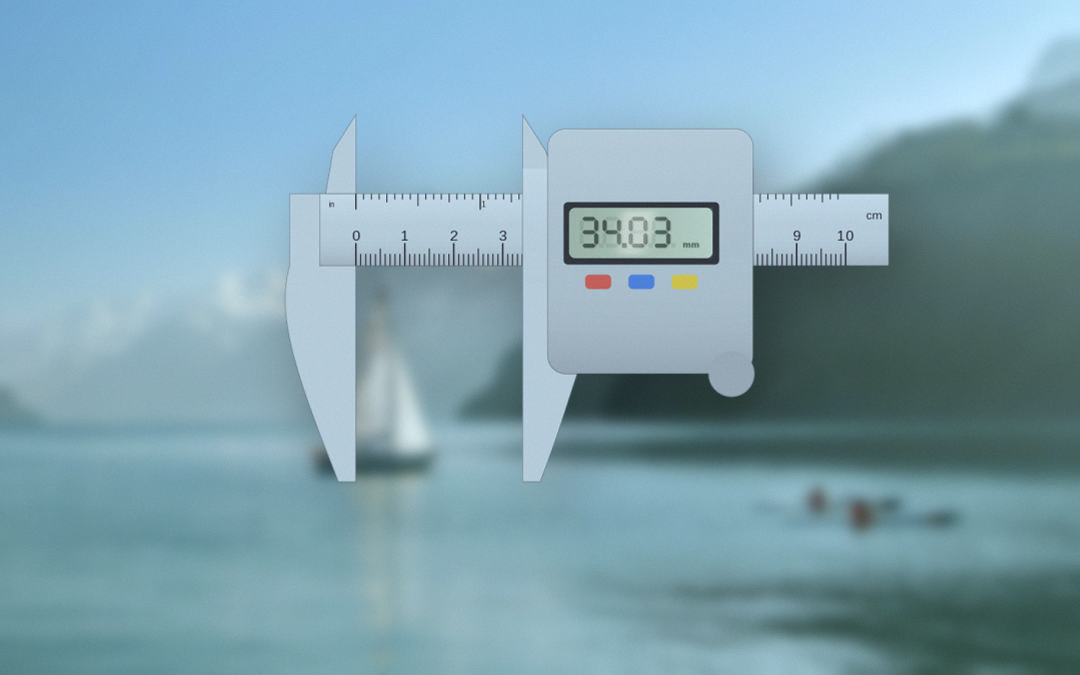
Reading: 34.03 mm
